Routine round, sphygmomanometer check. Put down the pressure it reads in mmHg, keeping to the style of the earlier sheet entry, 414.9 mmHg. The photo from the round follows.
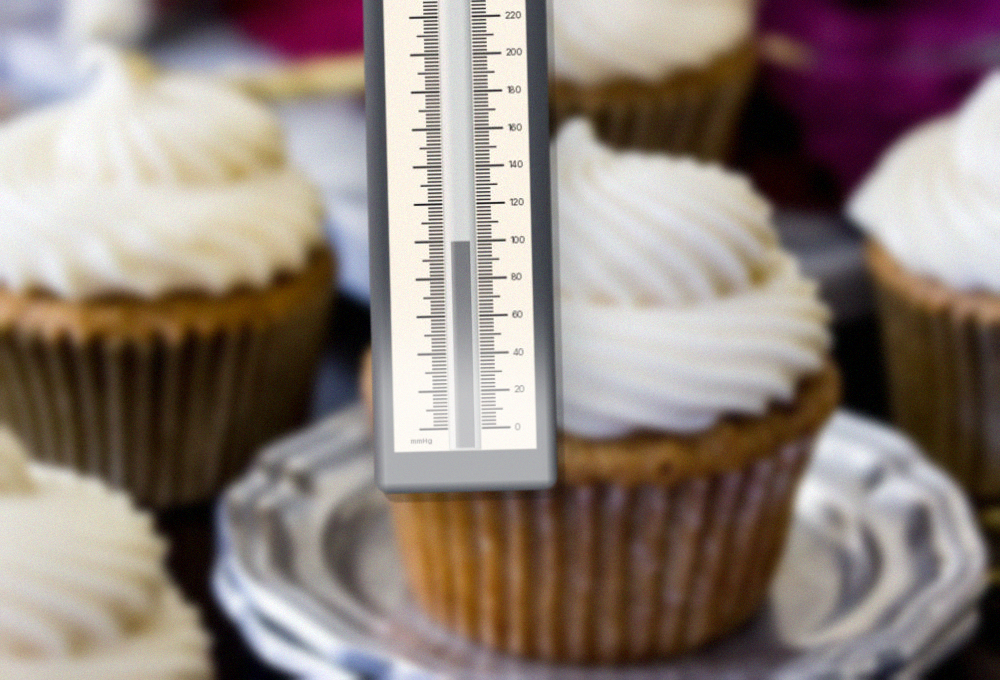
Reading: 100 mmHg
